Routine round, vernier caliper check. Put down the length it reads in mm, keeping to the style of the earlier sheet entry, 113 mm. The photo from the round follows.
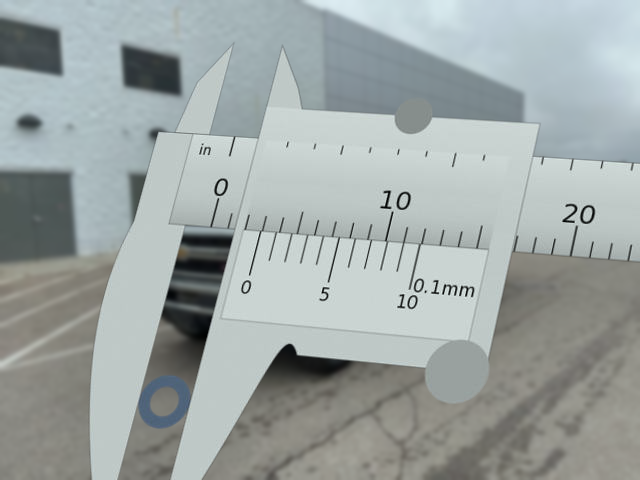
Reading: 2.9 mm
